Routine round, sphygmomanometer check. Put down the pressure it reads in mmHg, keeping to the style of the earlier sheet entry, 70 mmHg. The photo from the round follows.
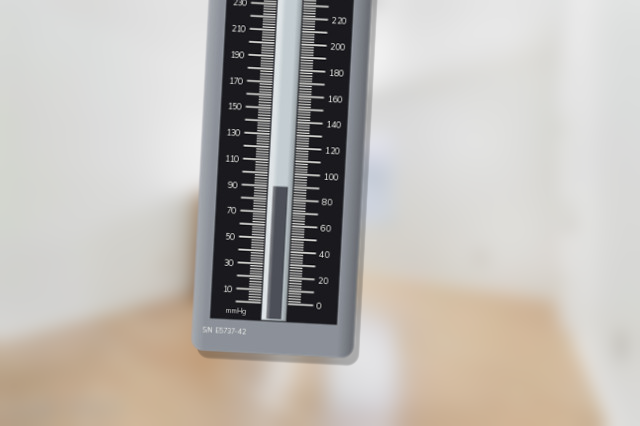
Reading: 90 mmHg
